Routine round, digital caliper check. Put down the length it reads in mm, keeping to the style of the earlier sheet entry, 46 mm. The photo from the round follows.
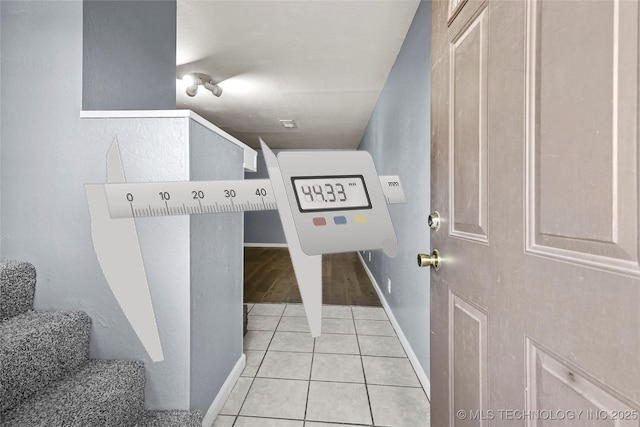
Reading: 44.33 mm
